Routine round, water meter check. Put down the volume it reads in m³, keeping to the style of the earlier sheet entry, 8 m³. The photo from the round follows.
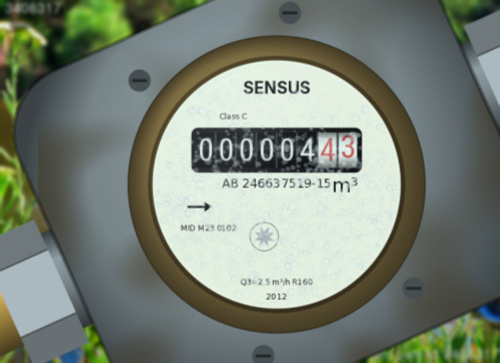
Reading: 4.43 m³
